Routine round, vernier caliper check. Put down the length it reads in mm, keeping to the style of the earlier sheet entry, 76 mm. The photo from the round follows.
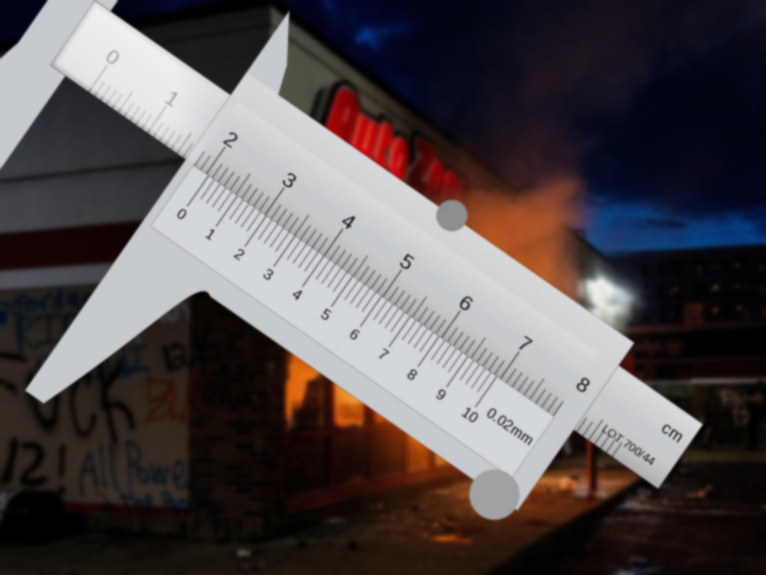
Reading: 20.4 mm
